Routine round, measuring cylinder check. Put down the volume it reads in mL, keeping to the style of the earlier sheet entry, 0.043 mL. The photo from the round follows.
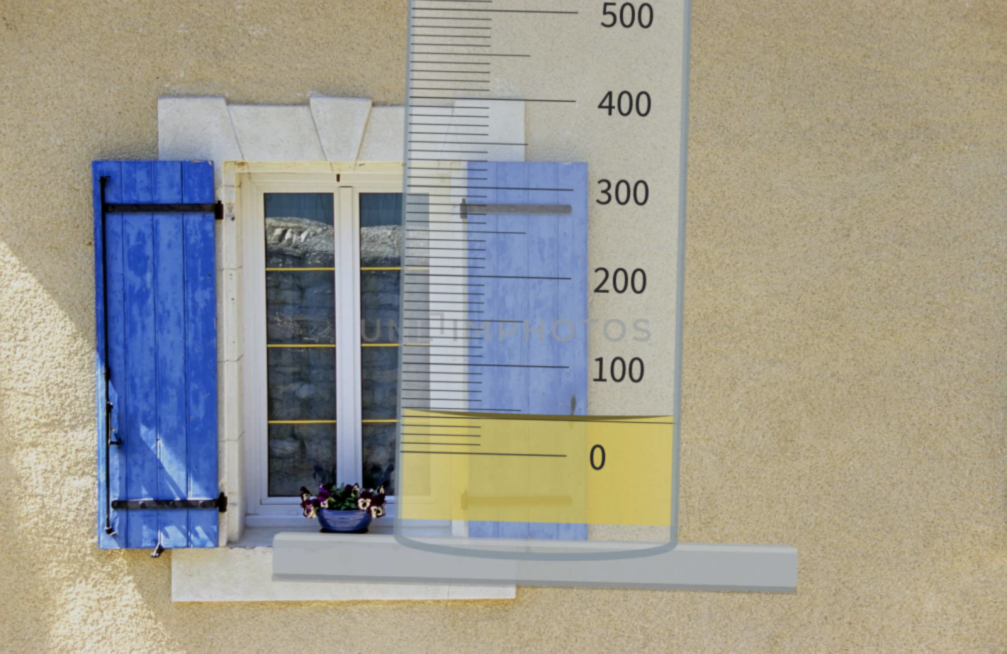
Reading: 40 mL
